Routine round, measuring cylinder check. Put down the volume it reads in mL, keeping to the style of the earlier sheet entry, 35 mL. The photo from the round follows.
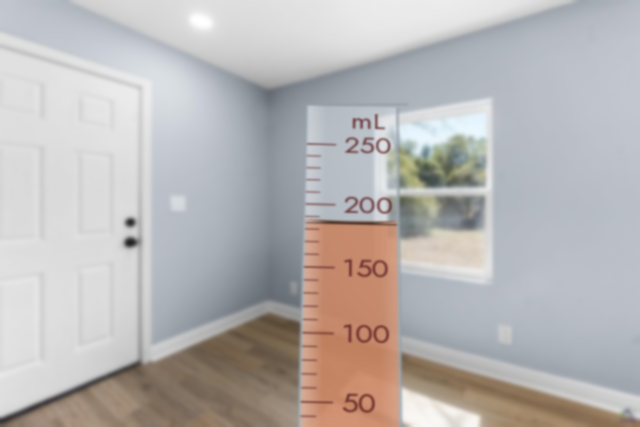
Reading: 185 mL
